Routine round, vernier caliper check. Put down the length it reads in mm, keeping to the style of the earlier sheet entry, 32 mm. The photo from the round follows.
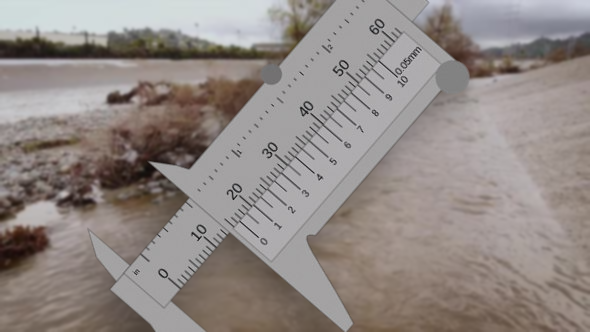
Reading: 16.5 mm
